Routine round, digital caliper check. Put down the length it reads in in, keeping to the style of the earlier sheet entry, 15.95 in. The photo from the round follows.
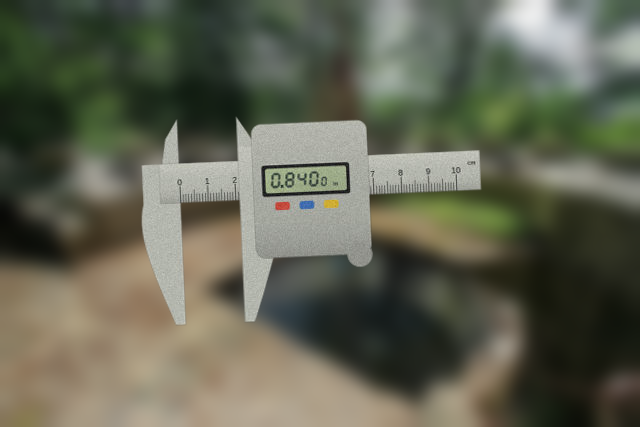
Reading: 0.8400 in
